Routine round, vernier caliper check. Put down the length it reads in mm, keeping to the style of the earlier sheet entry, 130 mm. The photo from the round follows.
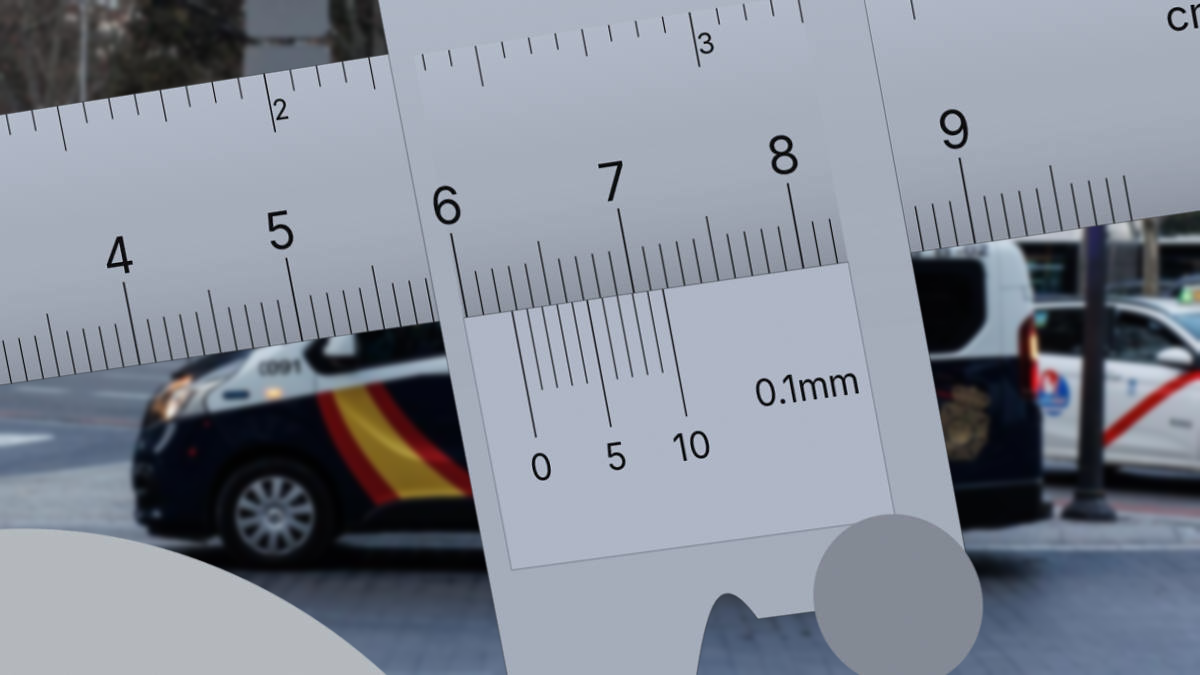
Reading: 62.7 mm
